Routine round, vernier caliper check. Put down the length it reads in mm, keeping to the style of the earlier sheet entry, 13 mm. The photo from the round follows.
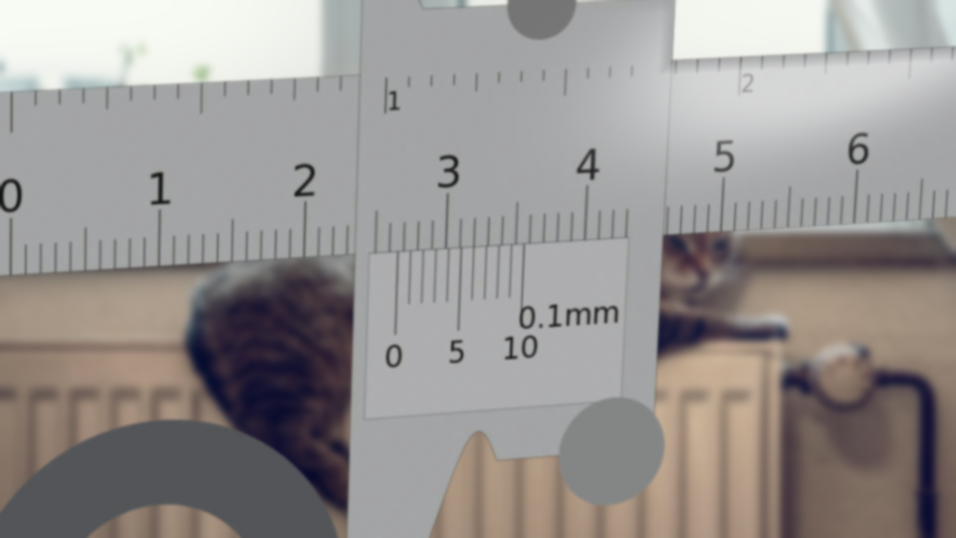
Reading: 26.6 mm
